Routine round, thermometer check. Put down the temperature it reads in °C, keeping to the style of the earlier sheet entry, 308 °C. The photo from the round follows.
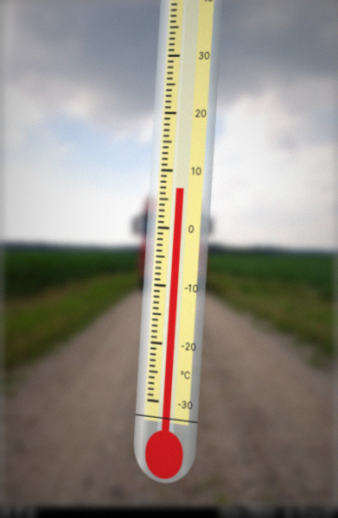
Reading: 7 °C
